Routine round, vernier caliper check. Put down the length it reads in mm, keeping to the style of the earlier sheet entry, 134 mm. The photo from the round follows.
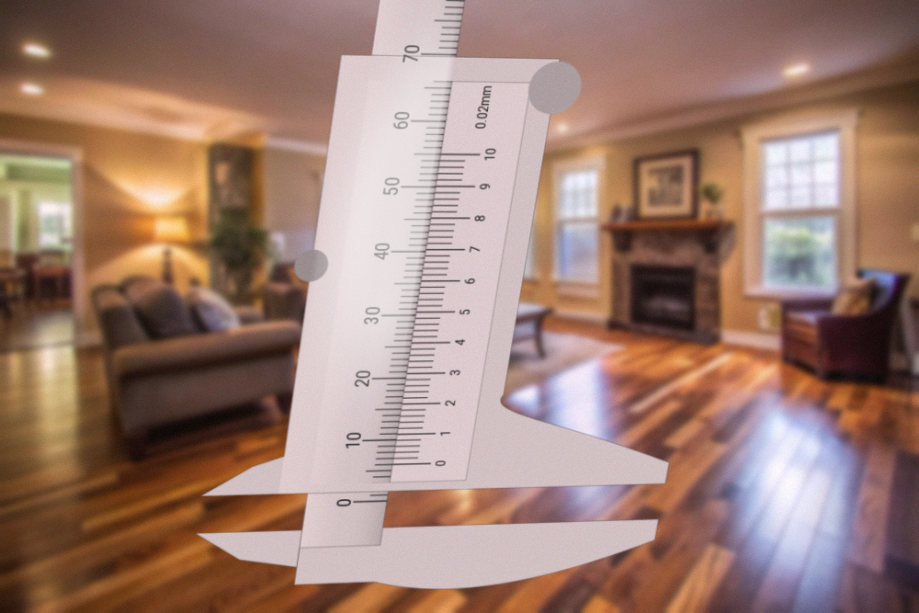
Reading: 6.0 mm
